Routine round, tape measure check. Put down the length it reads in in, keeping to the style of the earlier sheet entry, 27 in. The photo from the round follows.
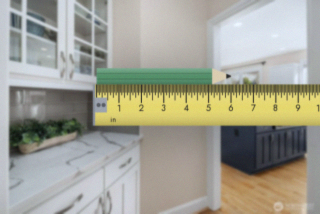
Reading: 6 in
